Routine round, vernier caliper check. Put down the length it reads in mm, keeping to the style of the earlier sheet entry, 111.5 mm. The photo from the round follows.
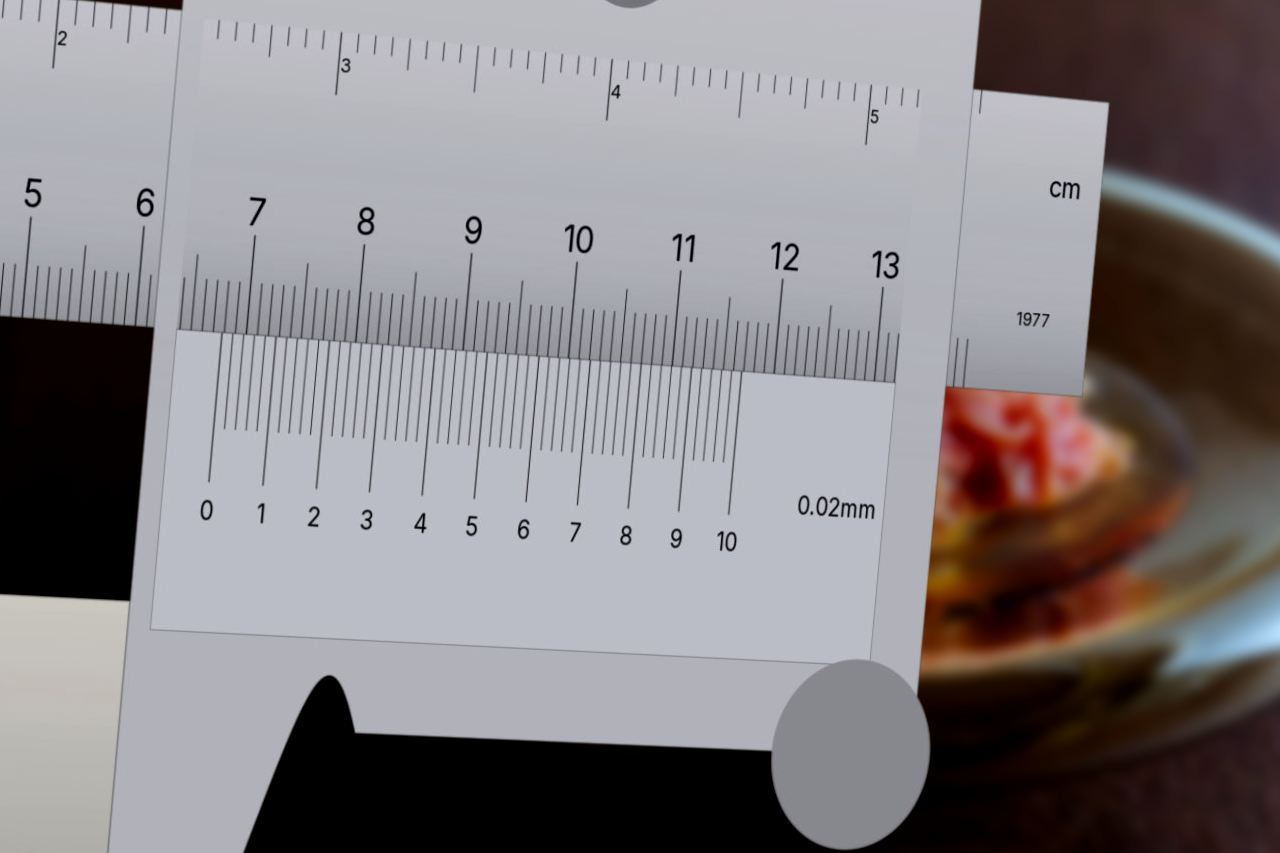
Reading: 67.8 mm
